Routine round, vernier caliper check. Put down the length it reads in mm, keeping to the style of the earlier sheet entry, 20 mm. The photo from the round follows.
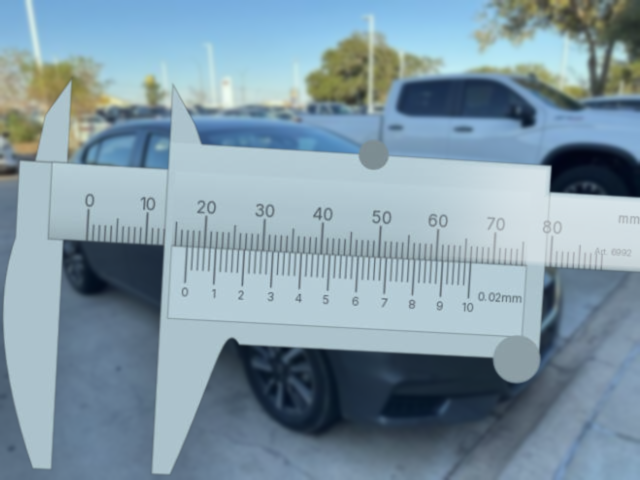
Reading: 17.0 mm
